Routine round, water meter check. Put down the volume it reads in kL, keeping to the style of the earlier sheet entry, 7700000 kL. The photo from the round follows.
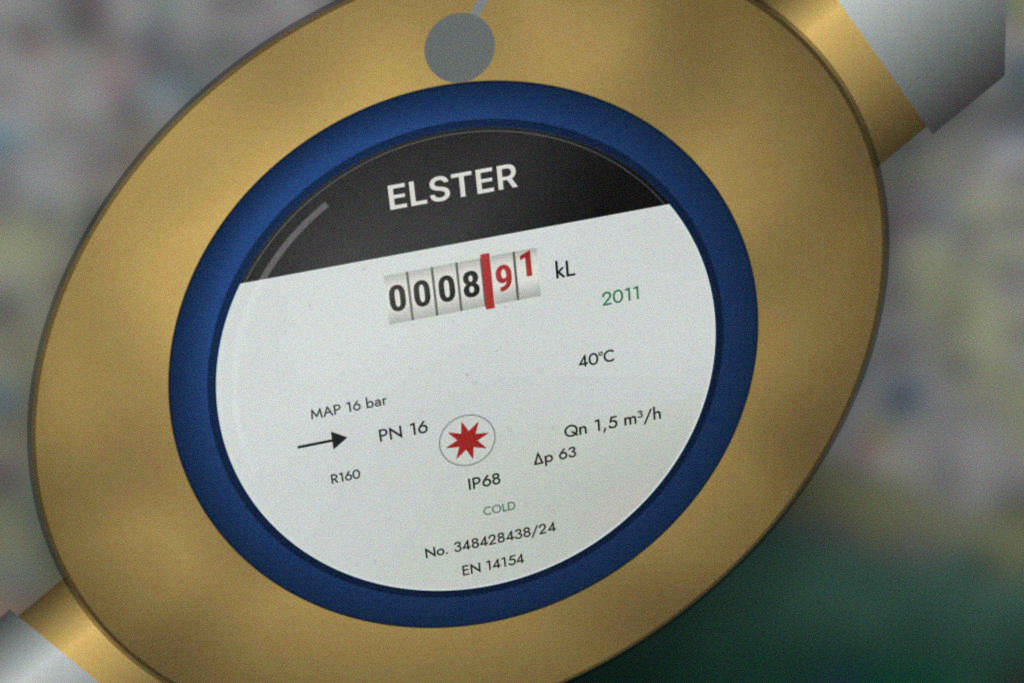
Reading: 8.91 kL
